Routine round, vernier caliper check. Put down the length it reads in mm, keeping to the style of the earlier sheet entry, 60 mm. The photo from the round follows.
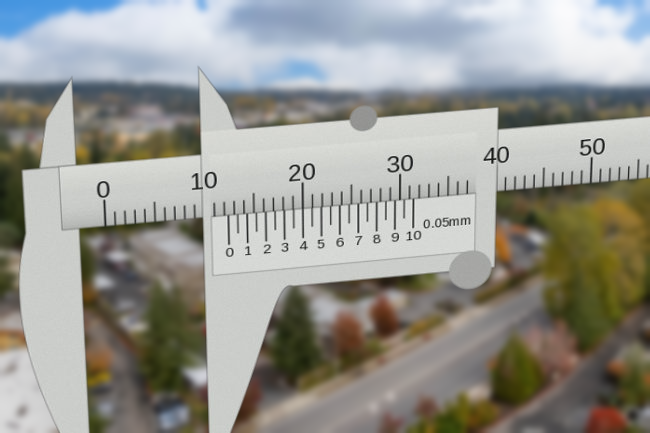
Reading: 12.4 mm
